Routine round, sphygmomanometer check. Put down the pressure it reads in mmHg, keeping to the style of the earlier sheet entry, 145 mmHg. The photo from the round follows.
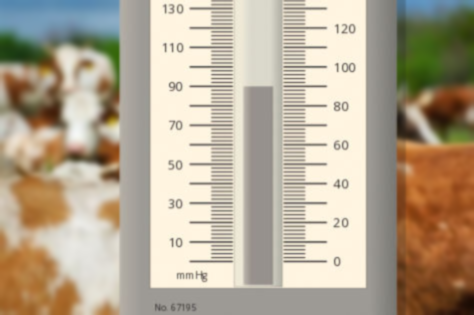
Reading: 90 mmHg
